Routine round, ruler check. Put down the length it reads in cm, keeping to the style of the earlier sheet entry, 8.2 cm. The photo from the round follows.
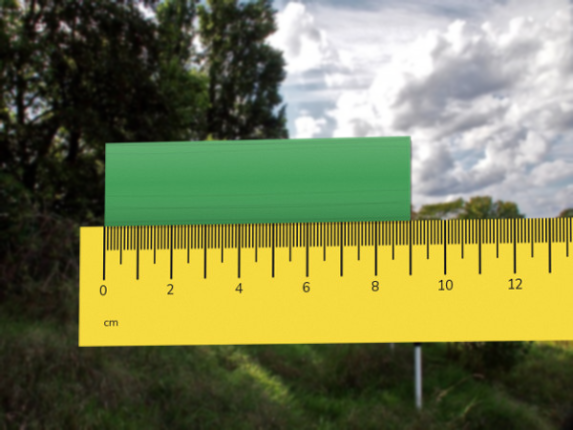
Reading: 9 cm
